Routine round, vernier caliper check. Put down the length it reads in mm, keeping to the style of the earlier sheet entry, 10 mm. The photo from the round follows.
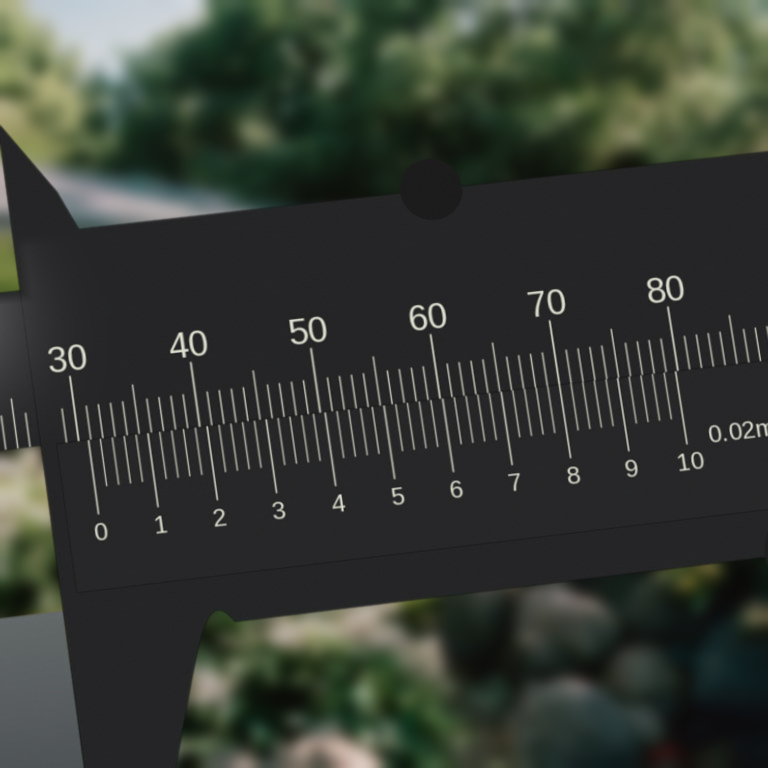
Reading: 30.8 mm
